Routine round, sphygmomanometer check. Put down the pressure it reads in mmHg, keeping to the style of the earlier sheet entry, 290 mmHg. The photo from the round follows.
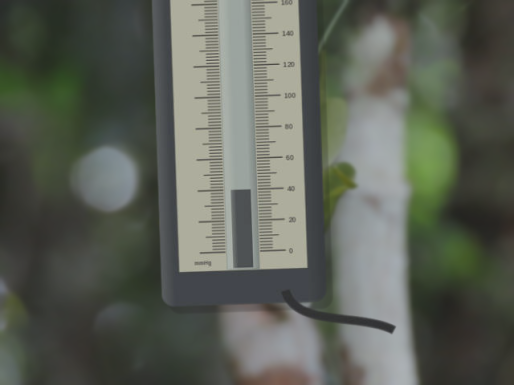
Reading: 40 mmHg
